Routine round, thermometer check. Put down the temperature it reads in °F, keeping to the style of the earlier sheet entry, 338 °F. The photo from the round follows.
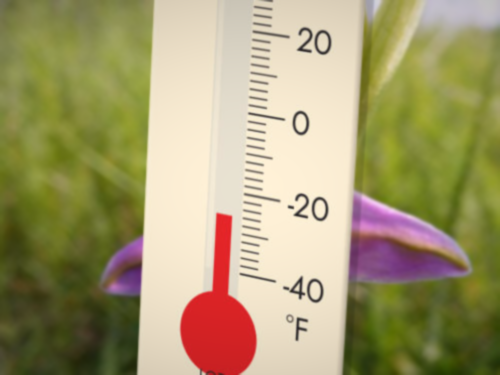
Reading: -26 °F
